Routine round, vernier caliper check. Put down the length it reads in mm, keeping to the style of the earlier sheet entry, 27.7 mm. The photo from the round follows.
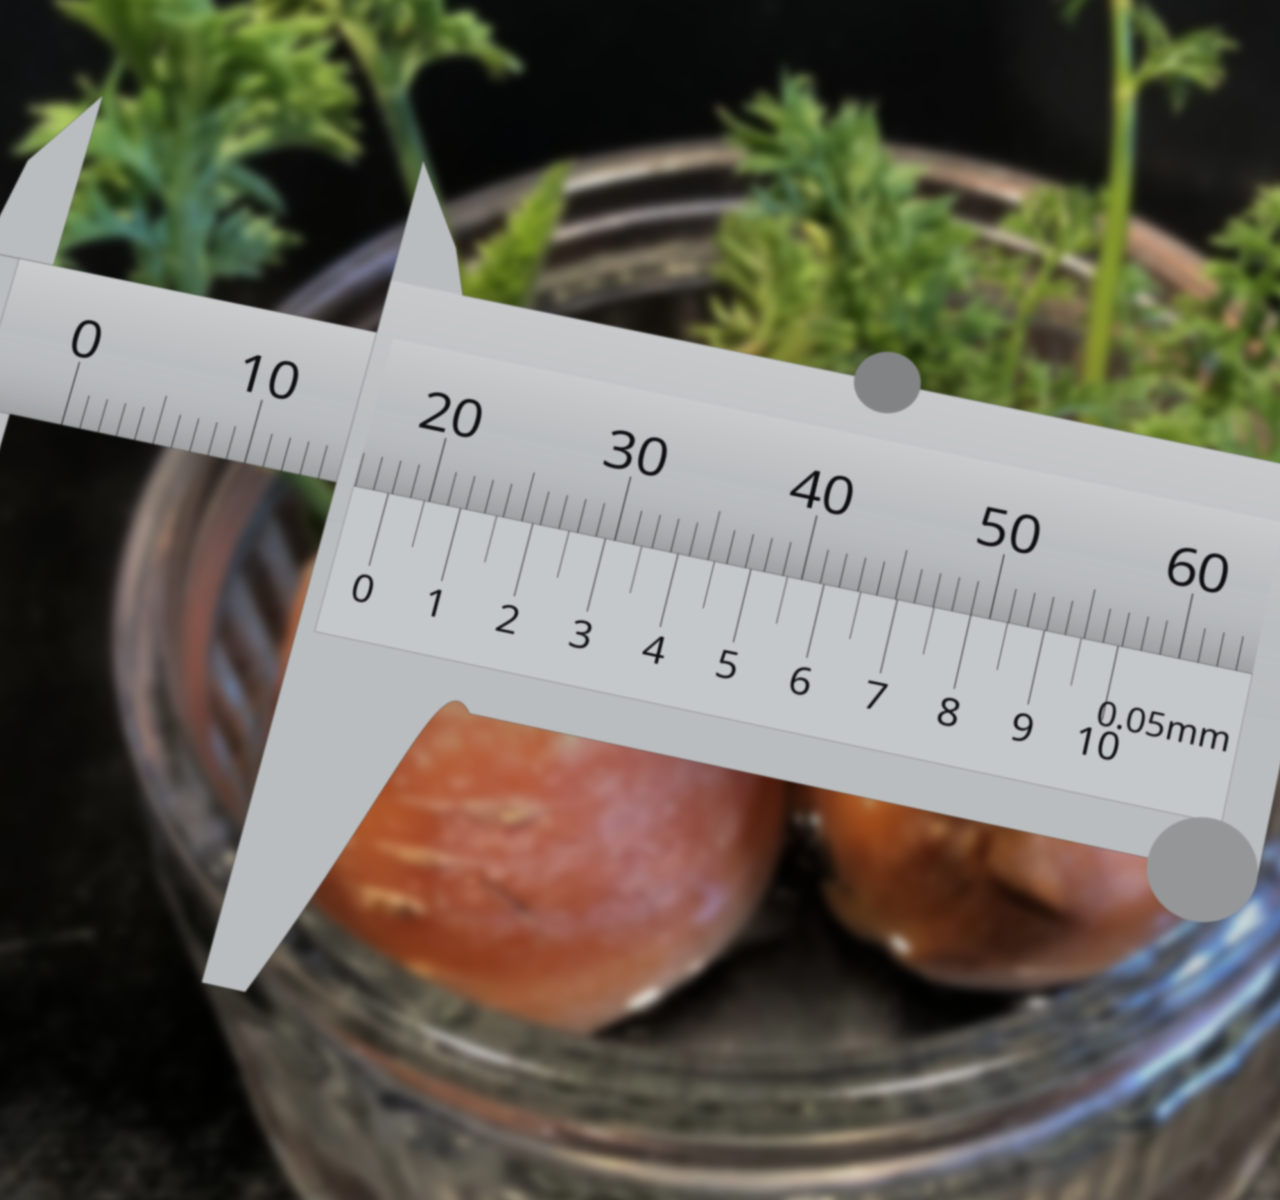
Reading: 17.8 mm
